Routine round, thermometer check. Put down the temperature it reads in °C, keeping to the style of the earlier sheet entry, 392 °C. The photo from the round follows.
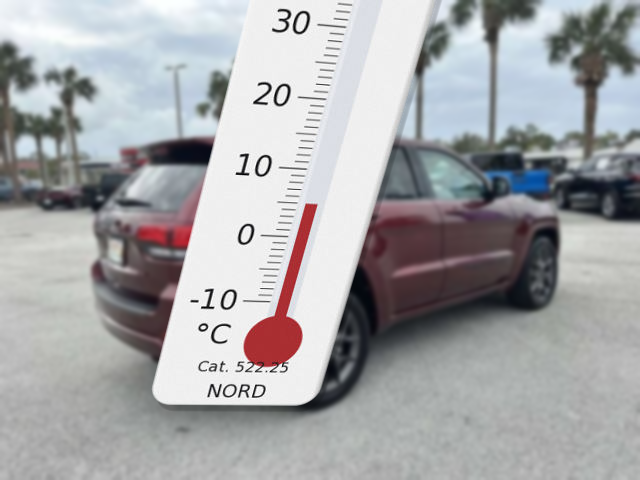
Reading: 5 °C
